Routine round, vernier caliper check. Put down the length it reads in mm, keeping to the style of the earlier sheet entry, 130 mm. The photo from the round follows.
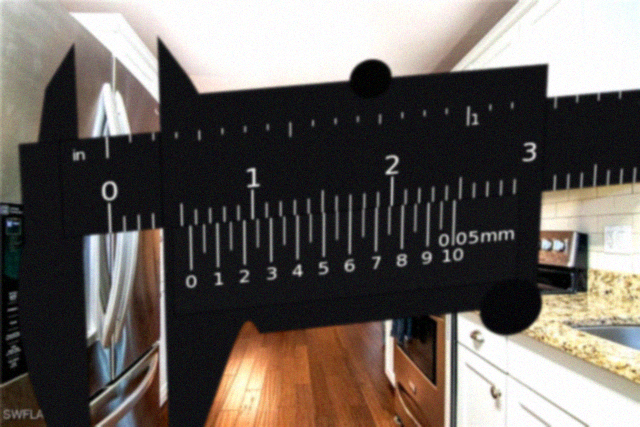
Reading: 5.6 mm
